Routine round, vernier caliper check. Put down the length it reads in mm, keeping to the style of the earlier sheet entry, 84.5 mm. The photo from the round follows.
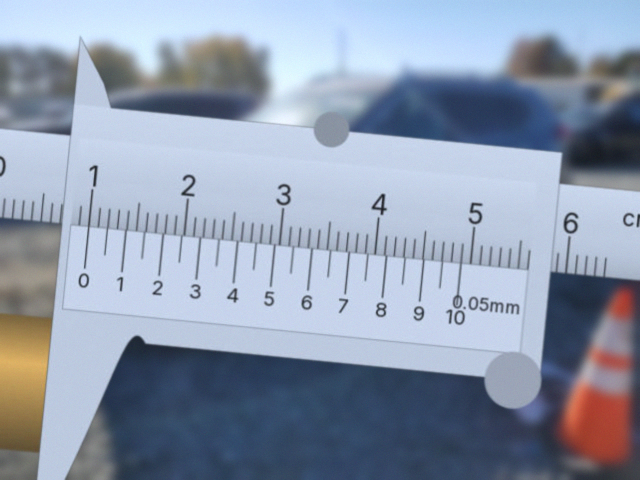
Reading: 10.0 mm
